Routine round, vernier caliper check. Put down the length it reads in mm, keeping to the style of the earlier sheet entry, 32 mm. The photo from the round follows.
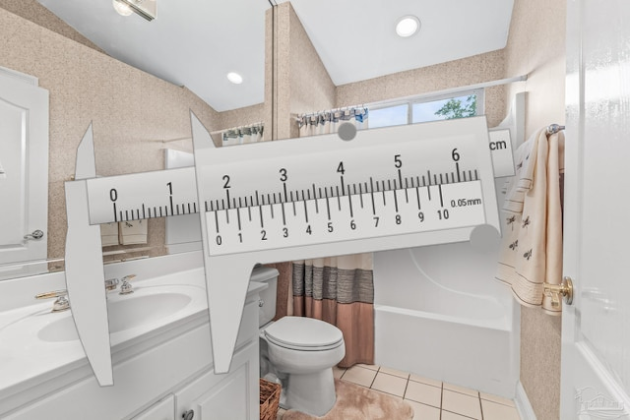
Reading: 17.6 mm
